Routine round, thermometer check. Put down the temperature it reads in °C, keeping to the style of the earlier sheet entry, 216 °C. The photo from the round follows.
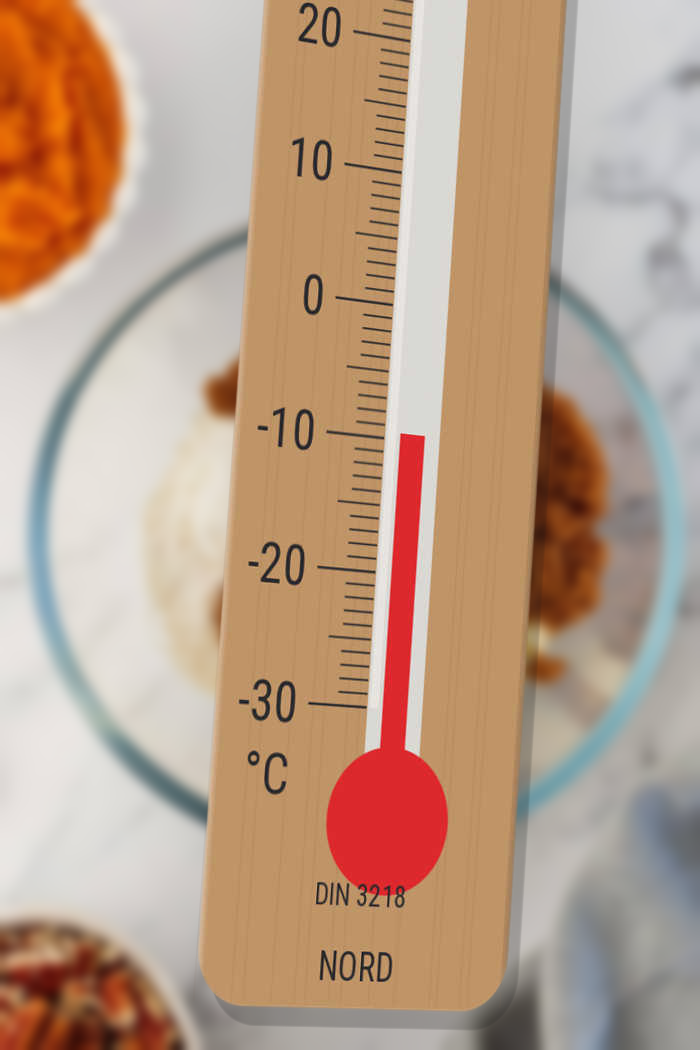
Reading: -9.5 °C
